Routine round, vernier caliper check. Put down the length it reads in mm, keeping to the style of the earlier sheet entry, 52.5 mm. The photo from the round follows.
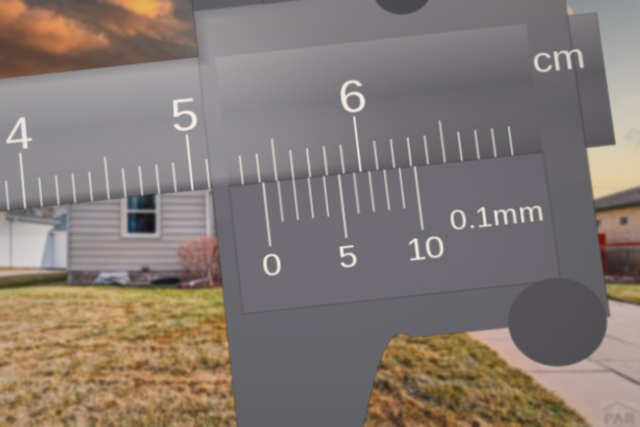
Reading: 54.2 mm
